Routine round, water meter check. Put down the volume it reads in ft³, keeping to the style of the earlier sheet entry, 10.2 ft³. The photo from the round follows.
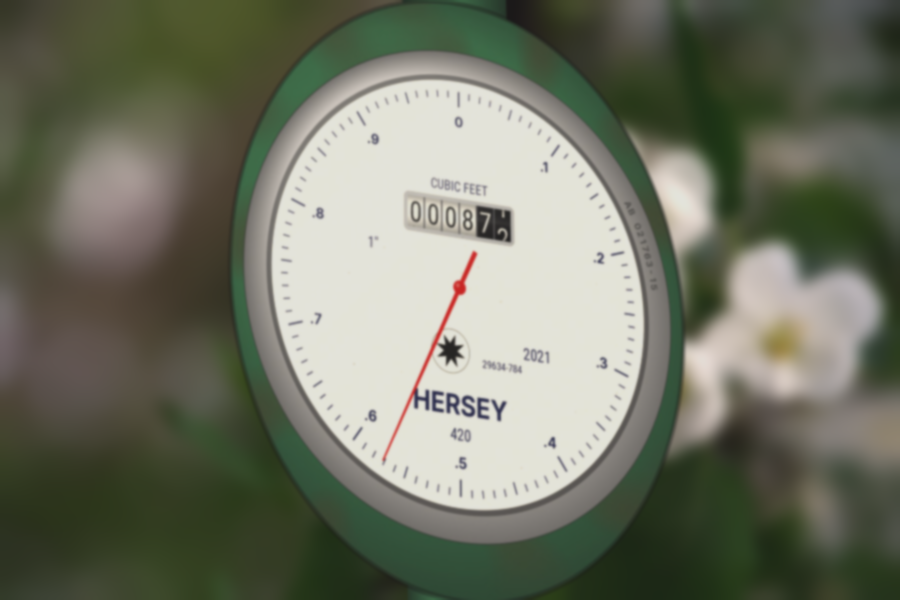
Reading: 871.57 ft³
